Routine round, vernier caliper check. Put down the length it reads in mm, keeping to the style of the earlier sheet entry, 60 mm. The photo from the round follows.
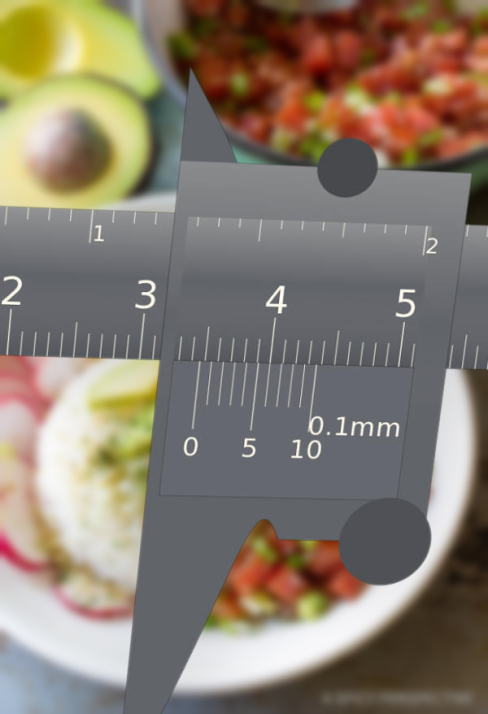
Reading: 34.6 mm
